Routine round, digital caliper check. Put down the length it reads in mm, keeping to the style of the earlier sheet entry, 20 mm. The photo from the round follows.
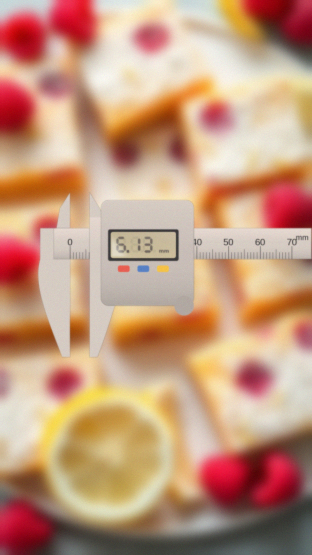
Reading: 6.13 mm
